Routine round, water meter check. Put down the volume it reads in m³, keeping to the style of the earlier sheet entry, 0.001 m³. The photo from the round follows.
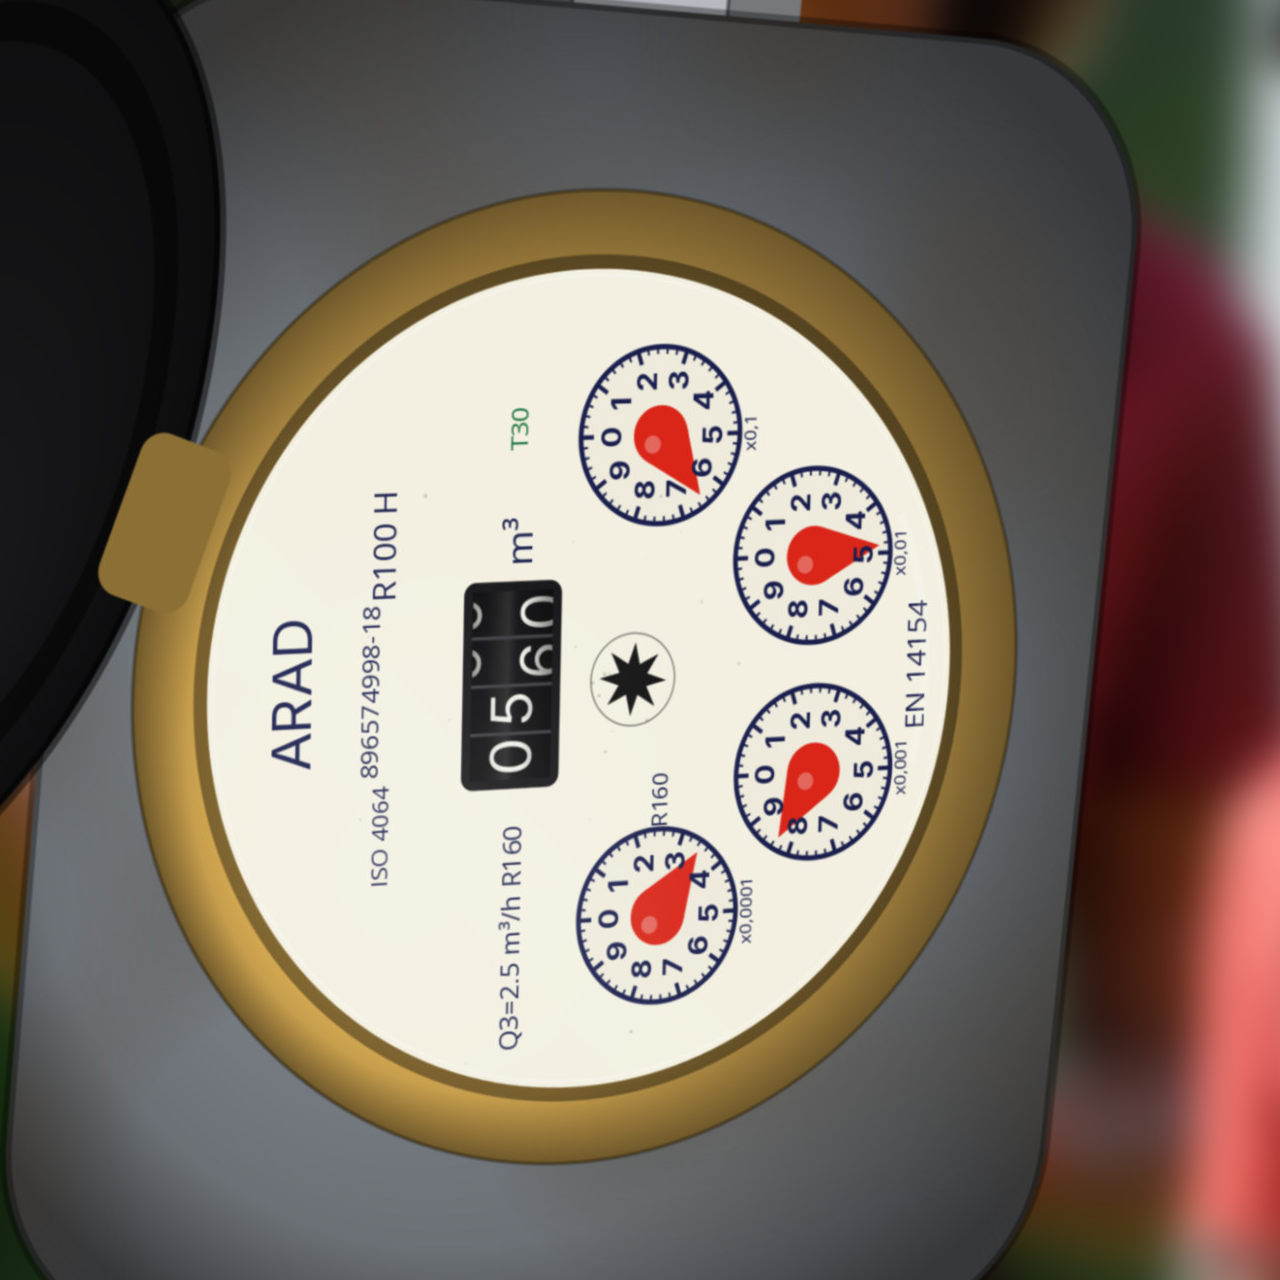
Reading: 559.6483 m³
